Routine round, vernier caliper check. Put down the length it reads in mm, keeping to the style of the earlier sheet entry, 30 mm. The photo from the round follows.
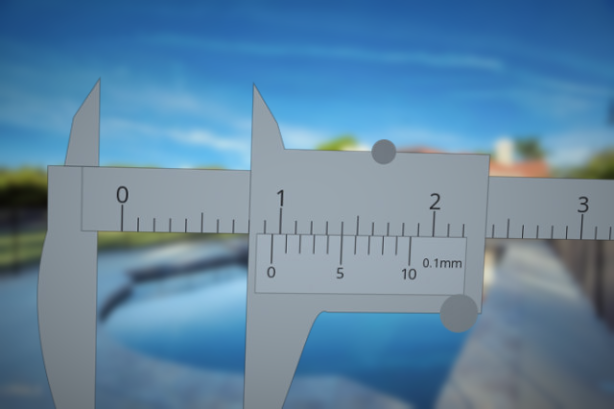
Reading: 9.5 mm
